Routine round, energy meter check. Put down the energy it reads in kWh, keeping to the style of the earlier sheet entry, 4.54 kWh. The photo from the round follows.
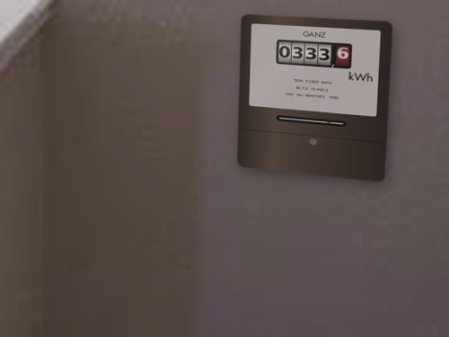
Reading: 333.6 kWh
